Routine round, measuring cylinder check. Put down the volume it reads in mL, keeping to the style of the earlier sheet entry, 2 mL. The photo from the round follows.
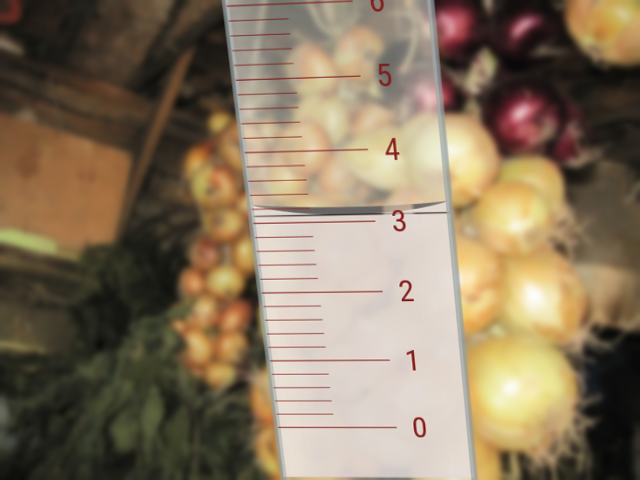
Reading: 3.1 mL
